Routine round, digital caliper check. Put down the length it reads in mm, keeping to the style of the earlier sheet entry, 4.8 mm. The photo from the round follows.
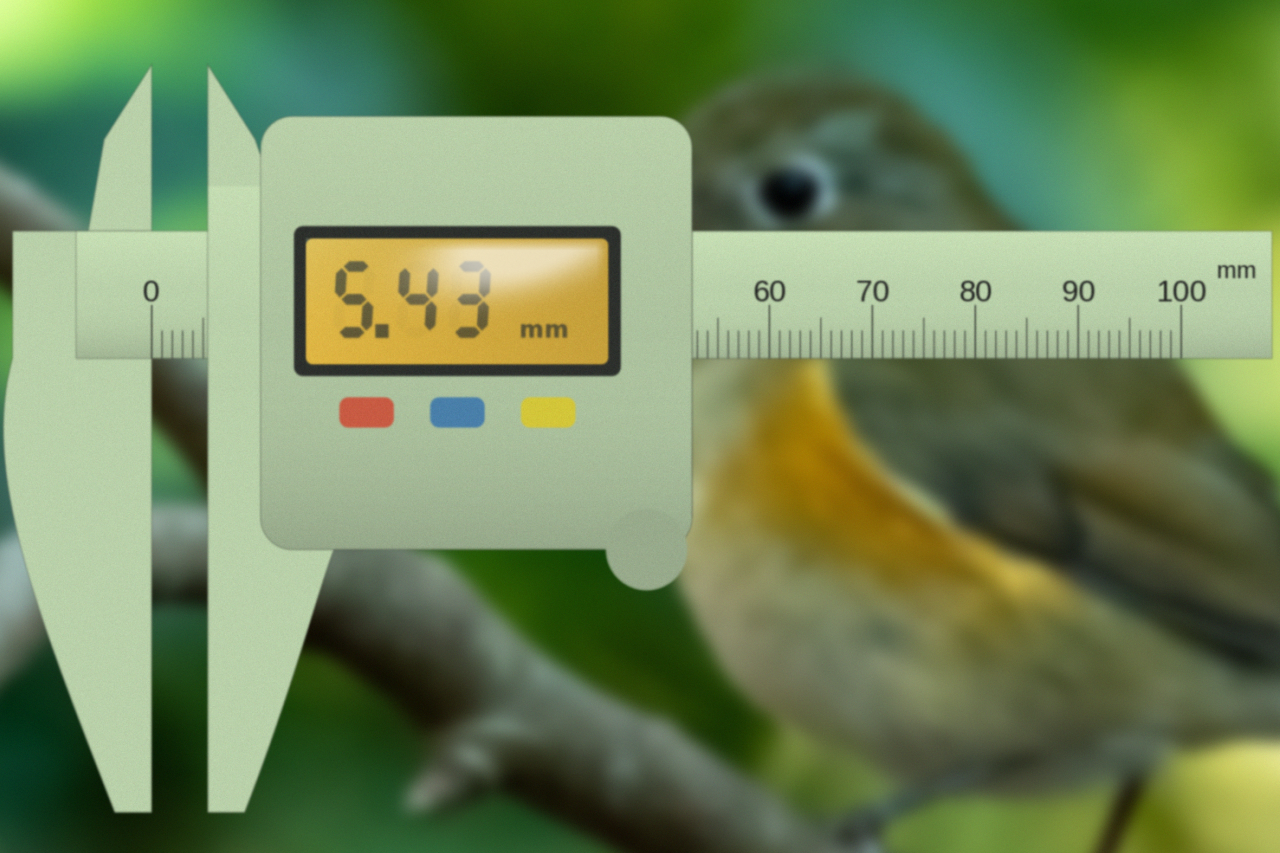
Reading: 5.43 mm
